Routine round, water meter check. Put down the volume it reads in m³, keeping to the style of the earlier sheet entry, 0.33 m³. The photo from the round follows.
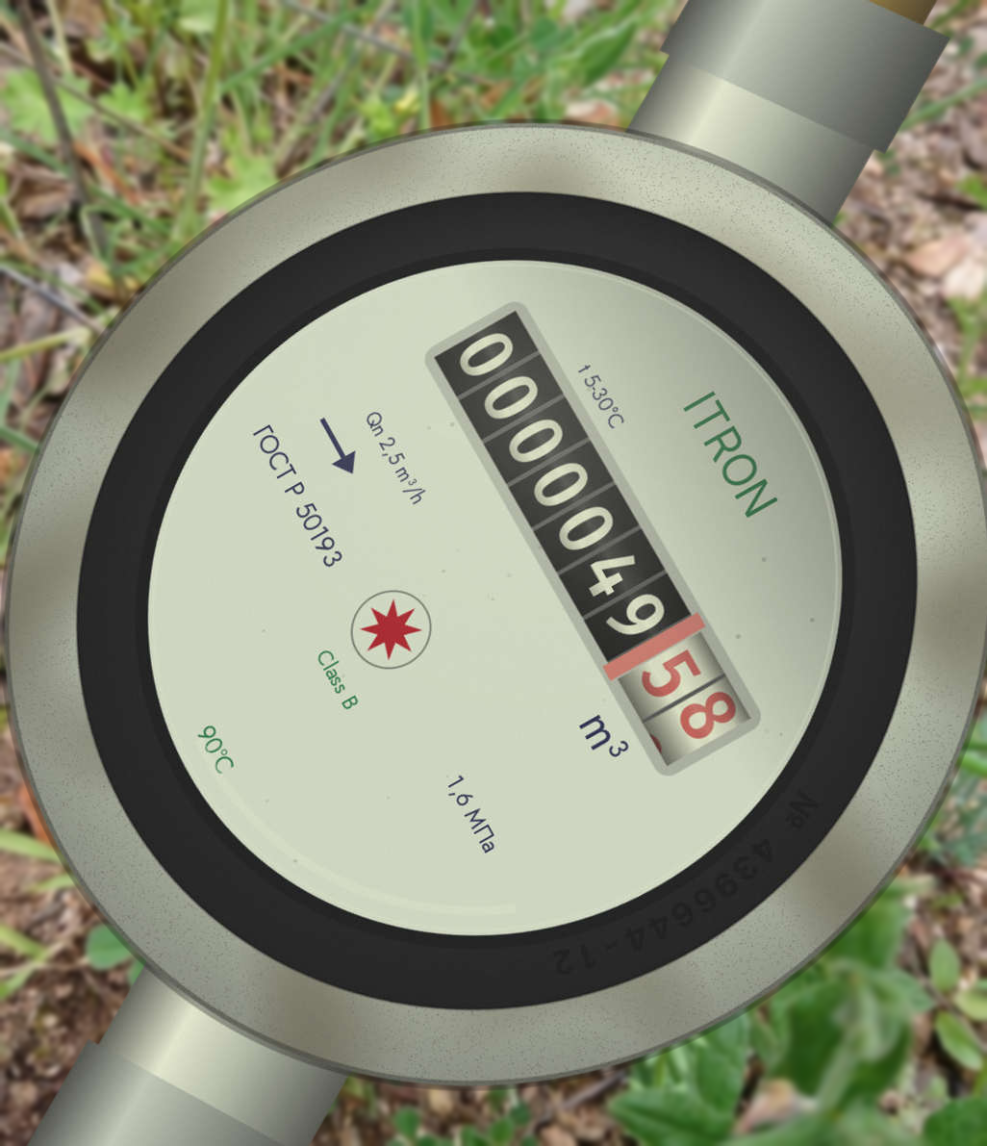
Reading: 49.58 m³
